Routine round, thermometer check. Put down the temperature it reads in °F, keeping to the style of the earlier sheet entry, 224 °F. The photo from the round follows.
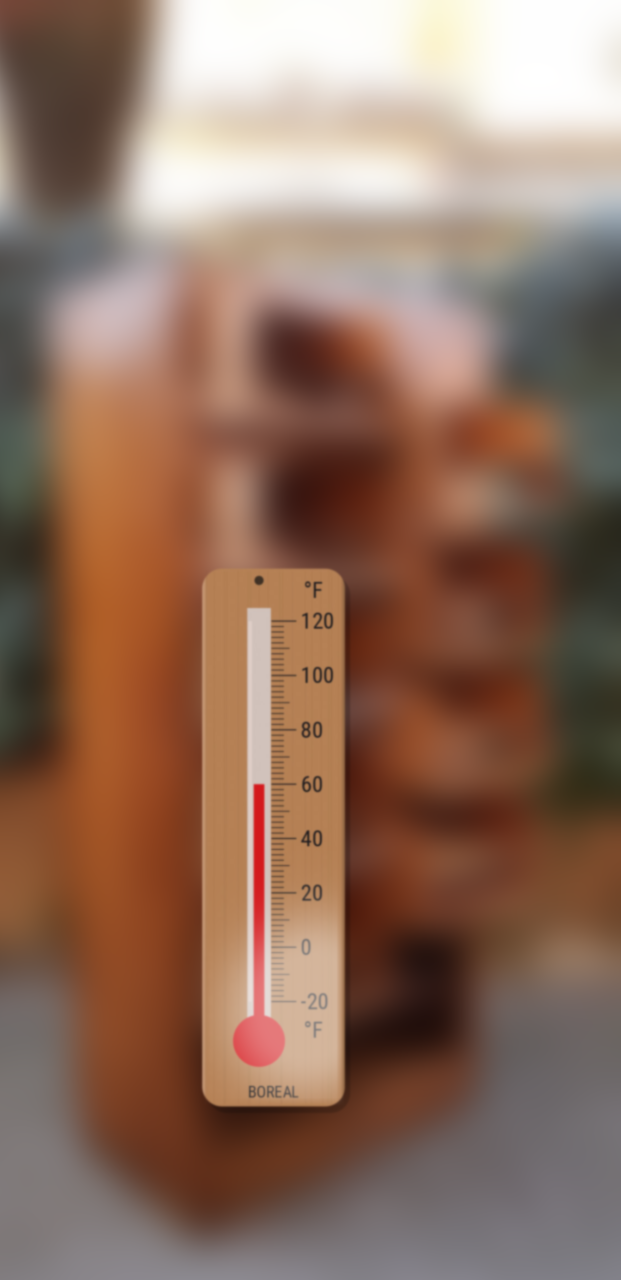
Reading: 60 °F
